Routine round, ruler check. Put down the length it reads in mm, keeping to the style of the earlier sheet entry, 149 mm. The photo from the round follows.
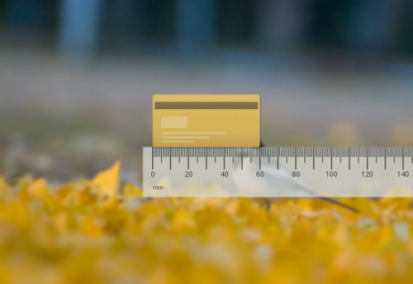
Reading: 60 mm
